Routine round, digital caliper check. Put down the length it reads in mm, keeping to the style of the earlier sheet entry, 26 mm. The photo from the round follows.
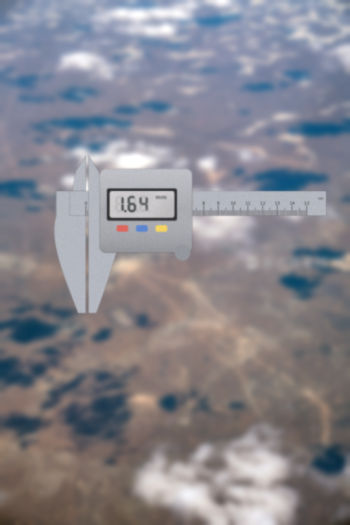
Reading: 1.64 mm
